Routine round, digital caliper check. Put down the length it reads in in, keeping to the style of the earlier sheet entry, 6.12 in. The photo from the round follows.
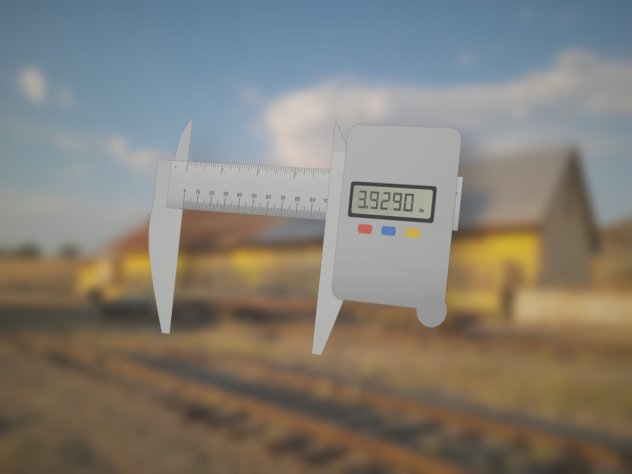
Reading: 3.9290 in
